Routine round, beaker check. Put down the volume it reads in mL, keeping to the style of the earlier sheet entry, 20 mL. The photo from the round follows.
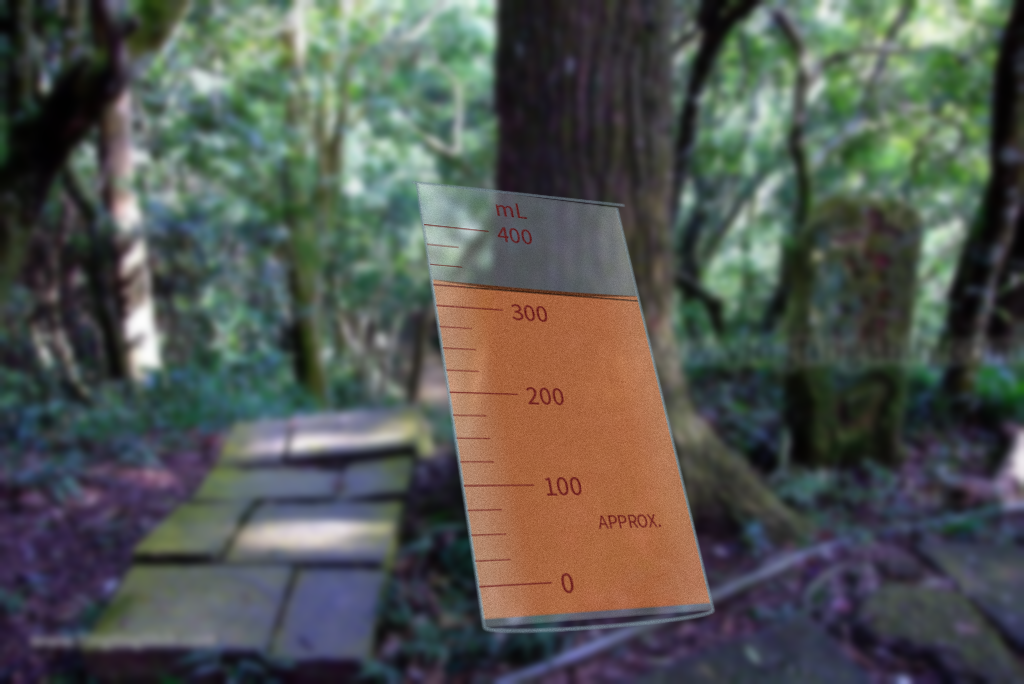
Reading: 325 mL
